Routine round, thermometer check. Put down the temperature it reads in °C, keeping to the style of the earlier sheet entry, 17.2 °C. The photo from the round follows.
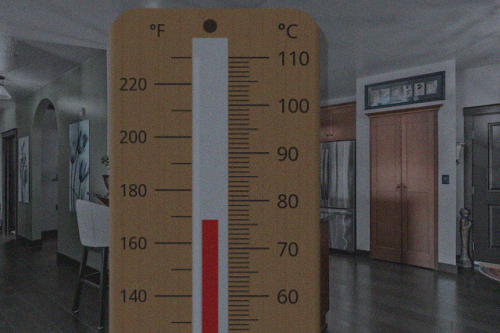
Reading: 76 °C
